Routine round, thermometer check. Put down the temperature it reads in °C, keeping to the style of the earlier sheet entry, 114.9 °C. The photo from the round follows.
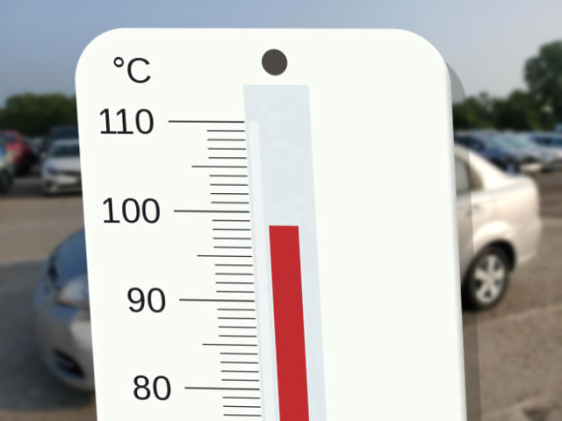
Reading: 98.5 °C
